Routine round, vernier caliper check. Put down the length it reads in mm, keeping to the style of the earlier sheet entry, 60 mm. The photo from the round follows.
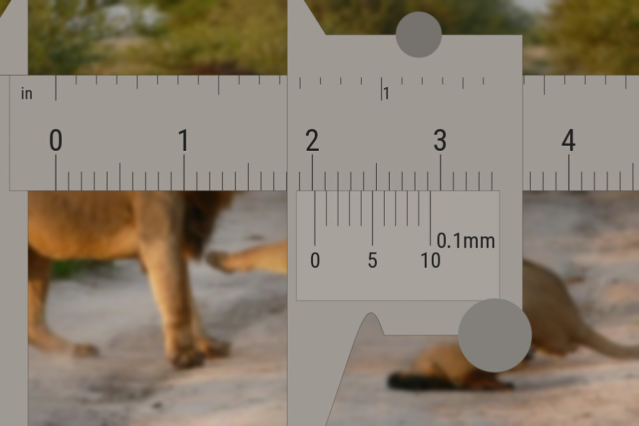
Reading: 20.2 mm
